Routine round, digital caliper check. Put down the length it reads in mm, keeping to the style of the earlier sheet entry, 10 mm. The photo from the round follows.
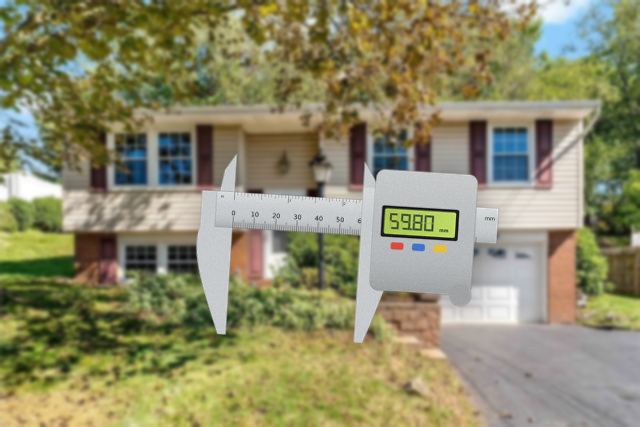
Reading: 59.80 mm
